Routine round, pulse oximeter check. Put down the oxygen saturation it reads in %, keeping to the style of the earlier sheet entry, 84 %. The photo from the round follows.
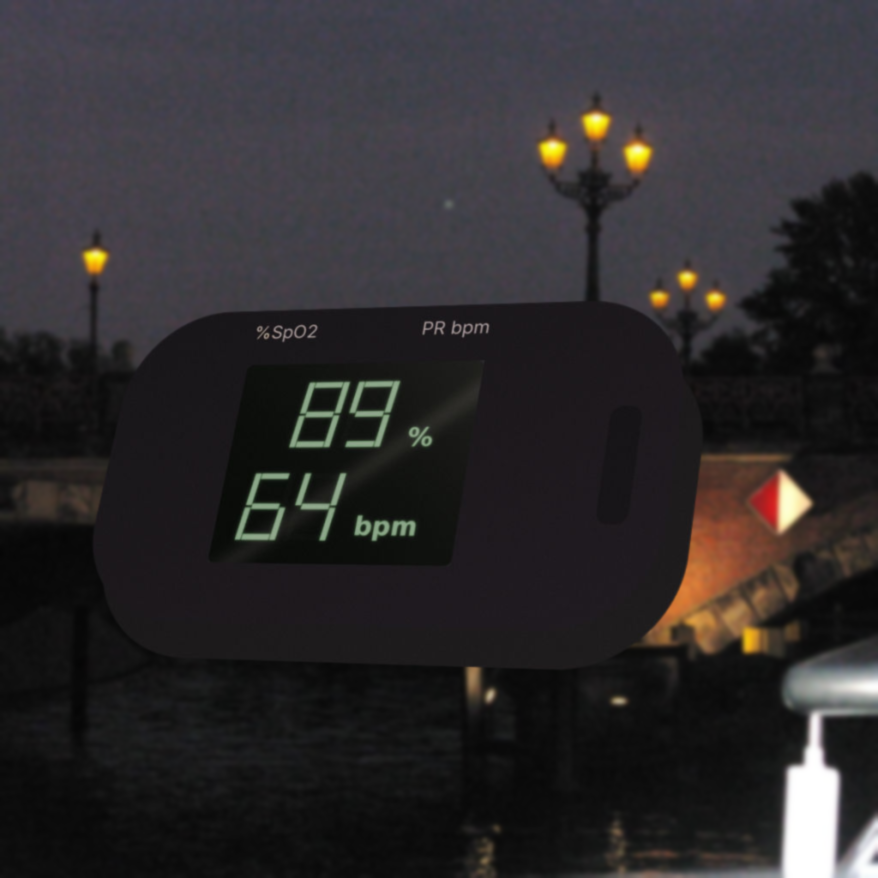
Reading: 89 %
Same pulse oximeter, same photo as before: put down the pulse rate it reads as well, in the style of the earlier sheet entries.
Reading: 64 bpm
